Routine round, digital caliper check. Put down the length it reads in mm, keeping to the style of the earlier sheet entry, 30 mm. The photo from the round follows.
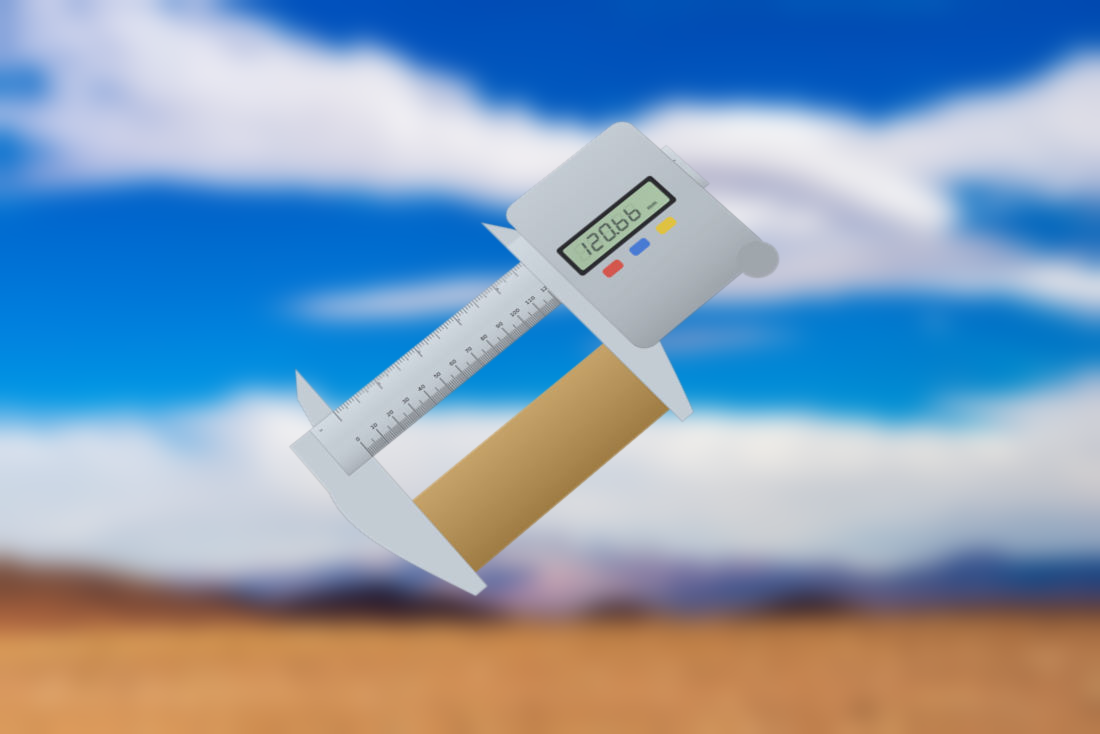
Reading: 120.66 mm
